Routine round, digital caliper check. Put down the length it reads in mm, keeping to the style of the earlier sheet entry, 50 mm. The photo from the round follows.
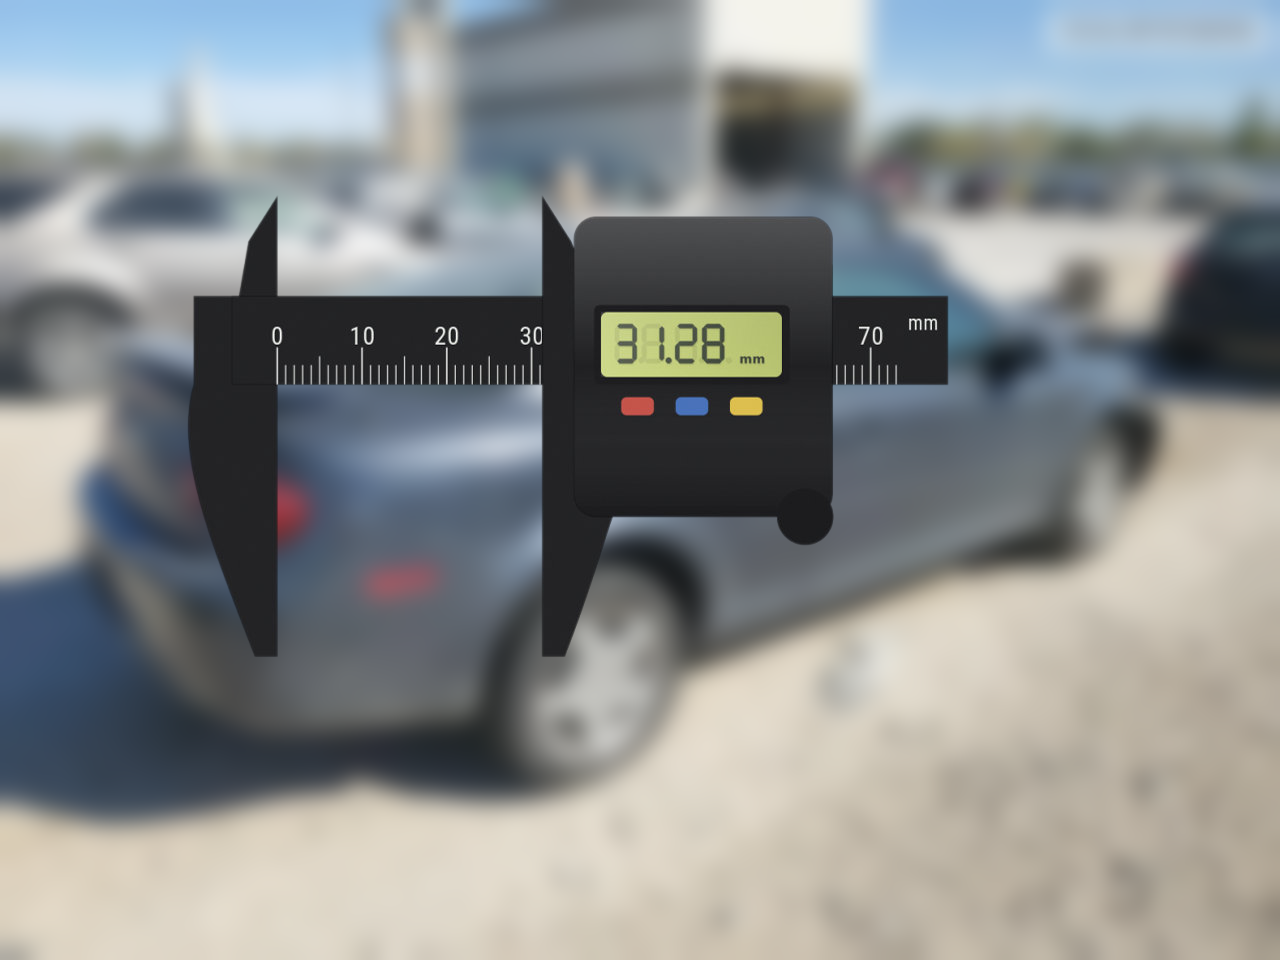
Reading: 31.28 mm
